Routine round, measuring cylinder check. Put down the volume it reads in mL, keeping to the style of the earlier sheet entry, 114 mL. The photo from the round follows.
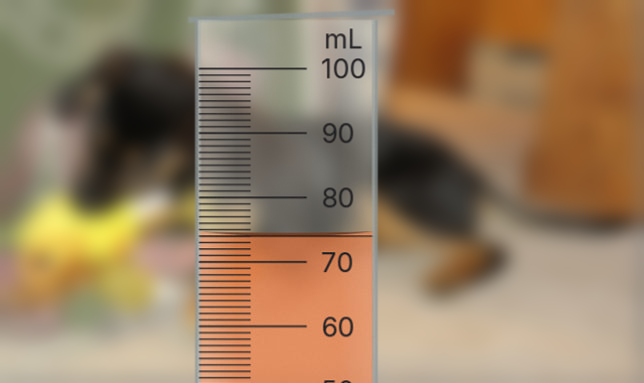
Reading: 74 mL
